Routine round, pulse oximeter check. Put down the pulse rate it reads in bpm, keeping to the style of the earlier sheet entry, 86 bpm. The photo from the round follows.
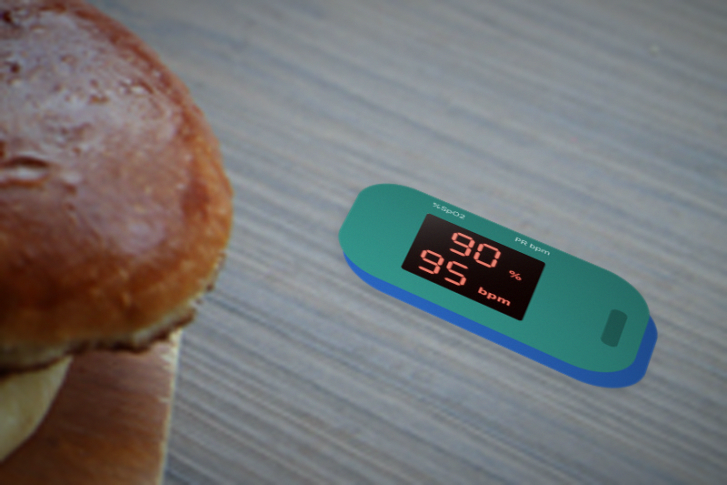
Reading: 95 bpm
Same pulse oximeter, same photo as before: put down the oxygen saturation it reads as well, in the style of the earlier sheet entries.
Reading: 90 %
